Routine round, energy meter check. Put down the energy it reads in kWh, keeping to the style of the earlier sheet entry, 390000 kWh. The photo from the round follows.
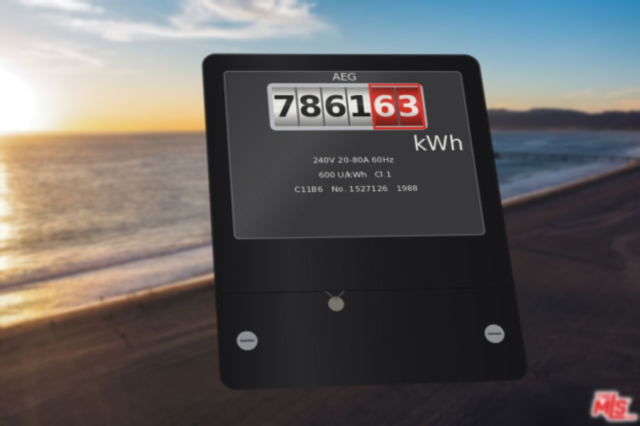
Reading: 7861.63 kWh
